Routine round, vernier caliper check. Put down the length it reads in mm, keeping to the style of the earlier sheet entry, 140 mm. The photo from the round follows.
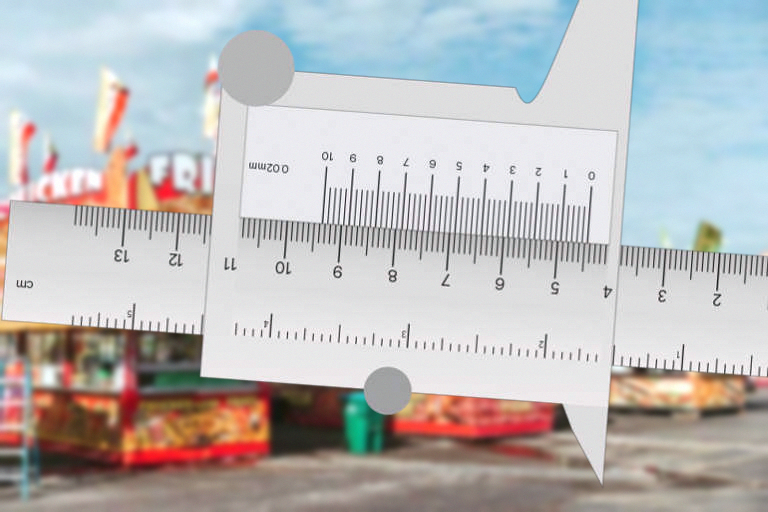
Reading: 44.5 mm
